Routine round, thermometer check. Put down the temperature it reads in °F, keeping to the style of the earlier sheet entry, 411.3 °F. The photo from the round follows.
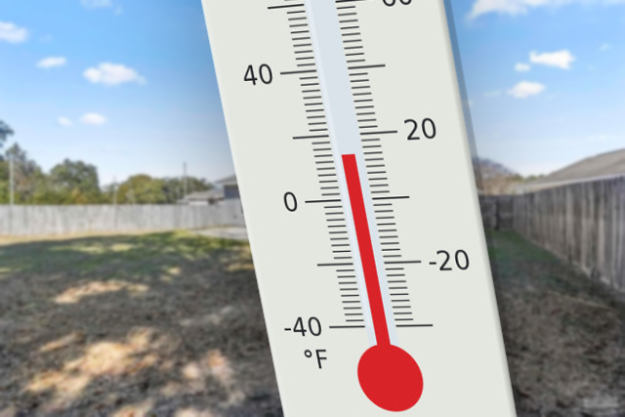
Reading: 14 °F
